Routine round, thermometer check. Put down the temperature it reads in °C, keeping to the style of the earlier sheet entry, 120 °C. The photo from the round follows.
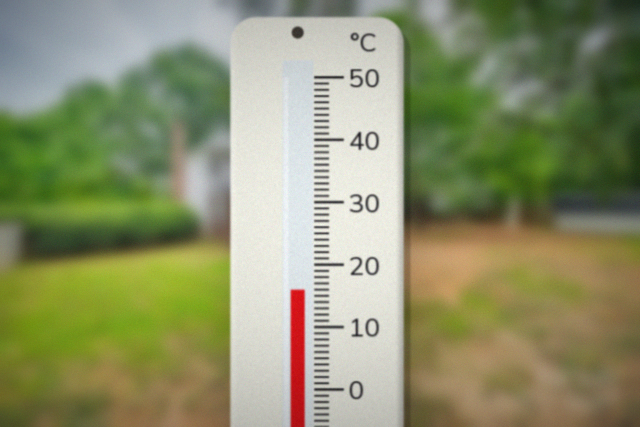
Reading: 16 °C
